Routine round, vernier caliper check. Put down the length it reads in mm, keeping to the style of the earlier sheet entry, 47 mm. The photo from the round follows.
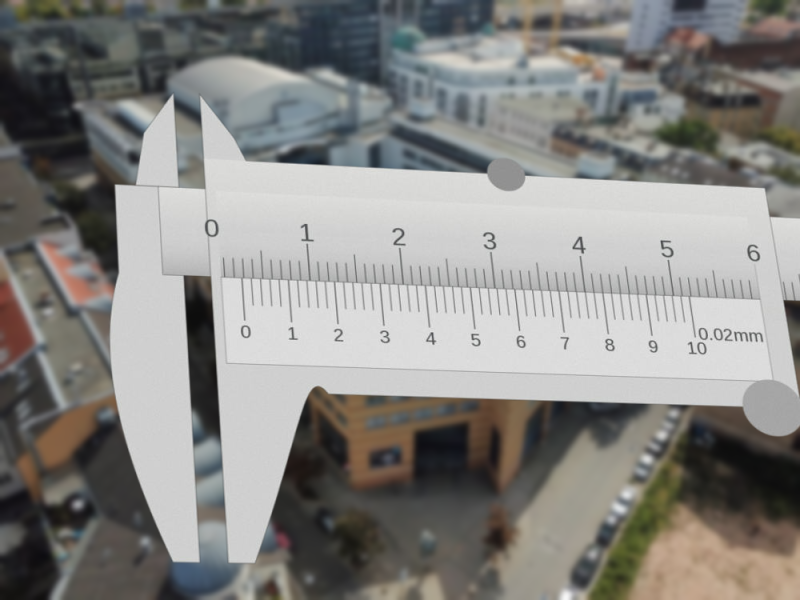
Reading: 2.8 mm
